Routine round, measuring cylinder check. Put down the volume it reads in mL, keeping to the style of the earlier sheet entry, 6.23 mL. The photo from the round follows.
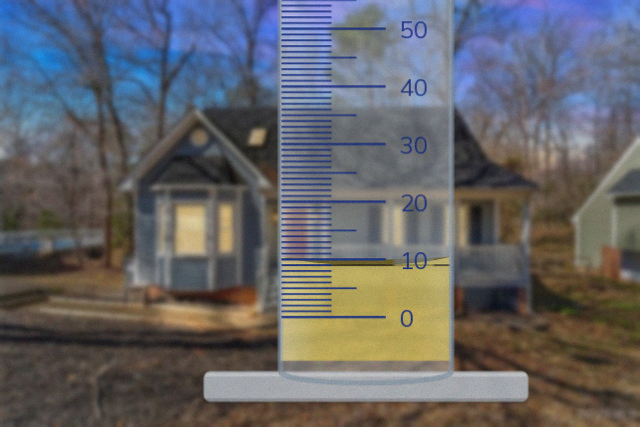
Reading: 9 mL
